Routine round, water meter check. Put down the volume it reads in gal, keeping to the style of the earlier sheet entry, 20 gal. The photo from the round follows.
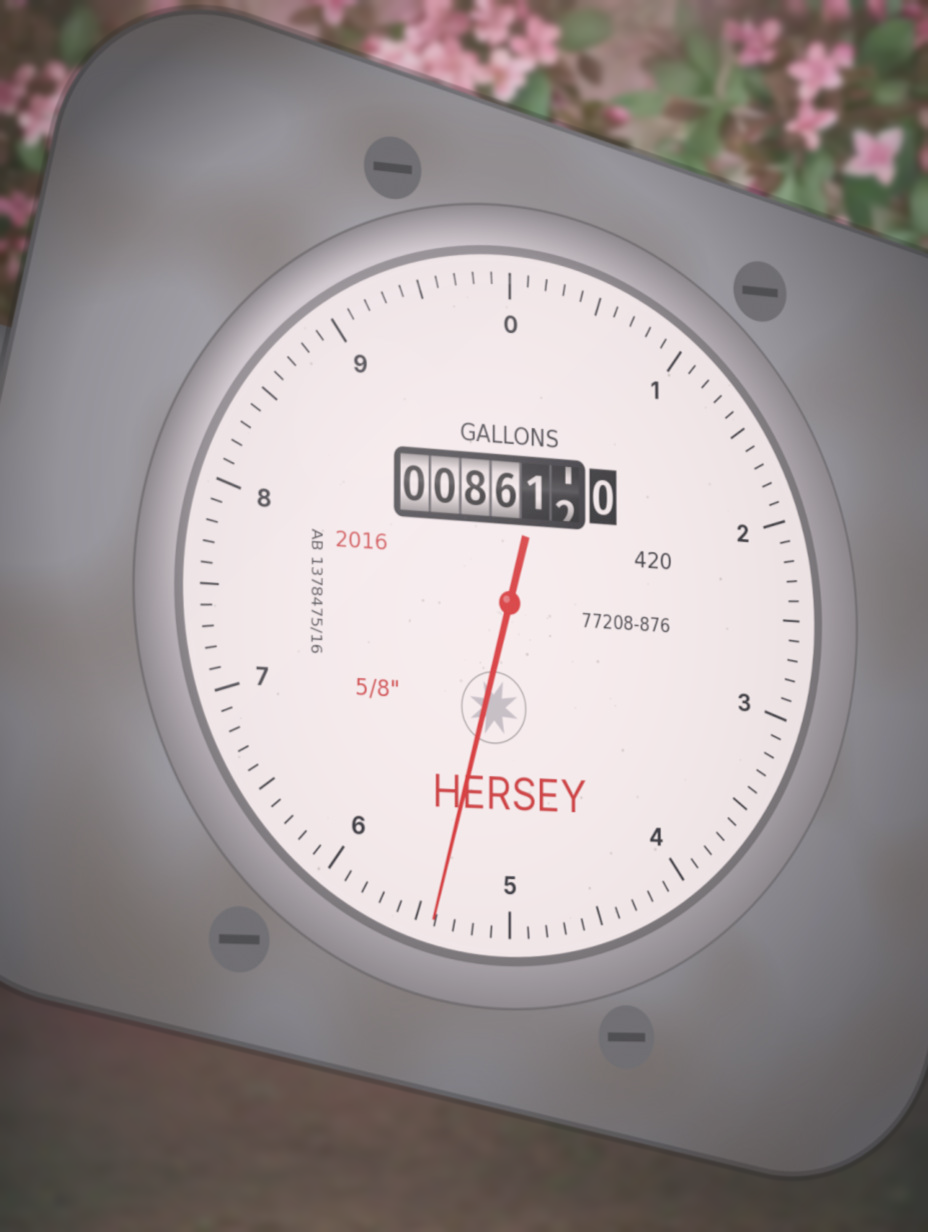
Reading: 86115.4 gal
